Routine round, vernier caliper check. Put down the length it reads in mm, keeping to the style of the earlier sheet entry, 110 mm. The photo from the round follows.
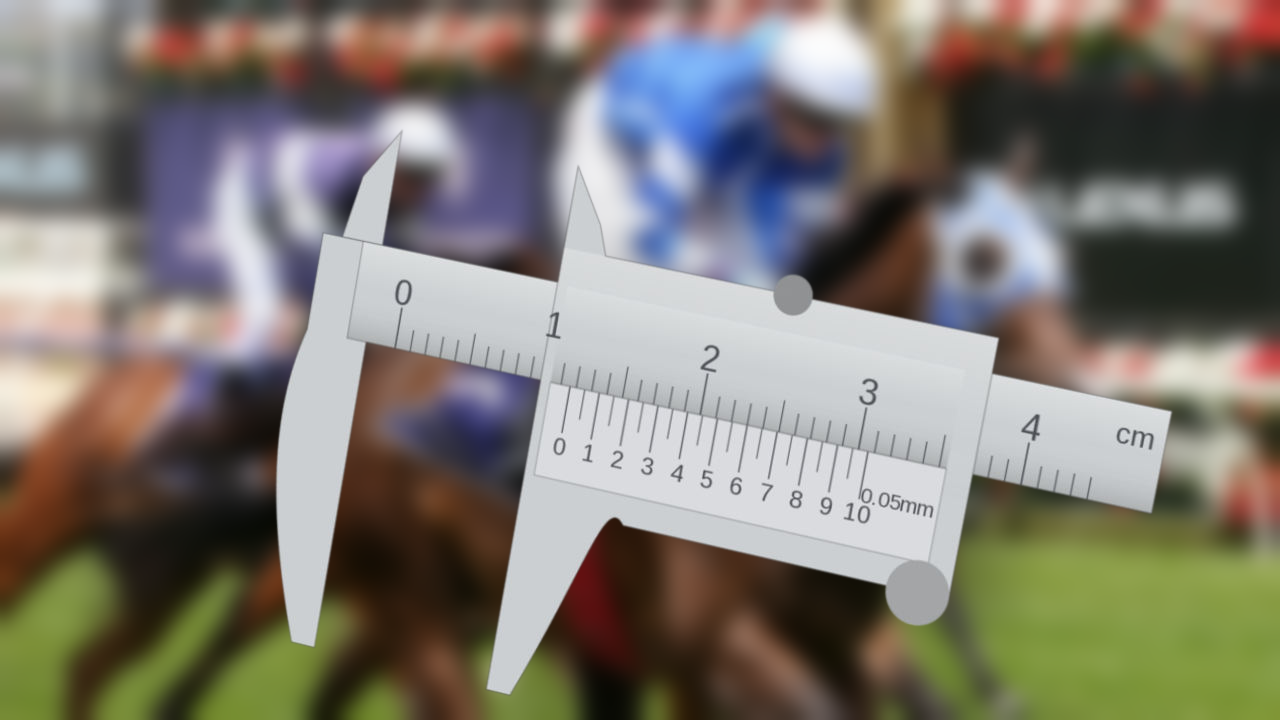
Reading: 11.6 mm
